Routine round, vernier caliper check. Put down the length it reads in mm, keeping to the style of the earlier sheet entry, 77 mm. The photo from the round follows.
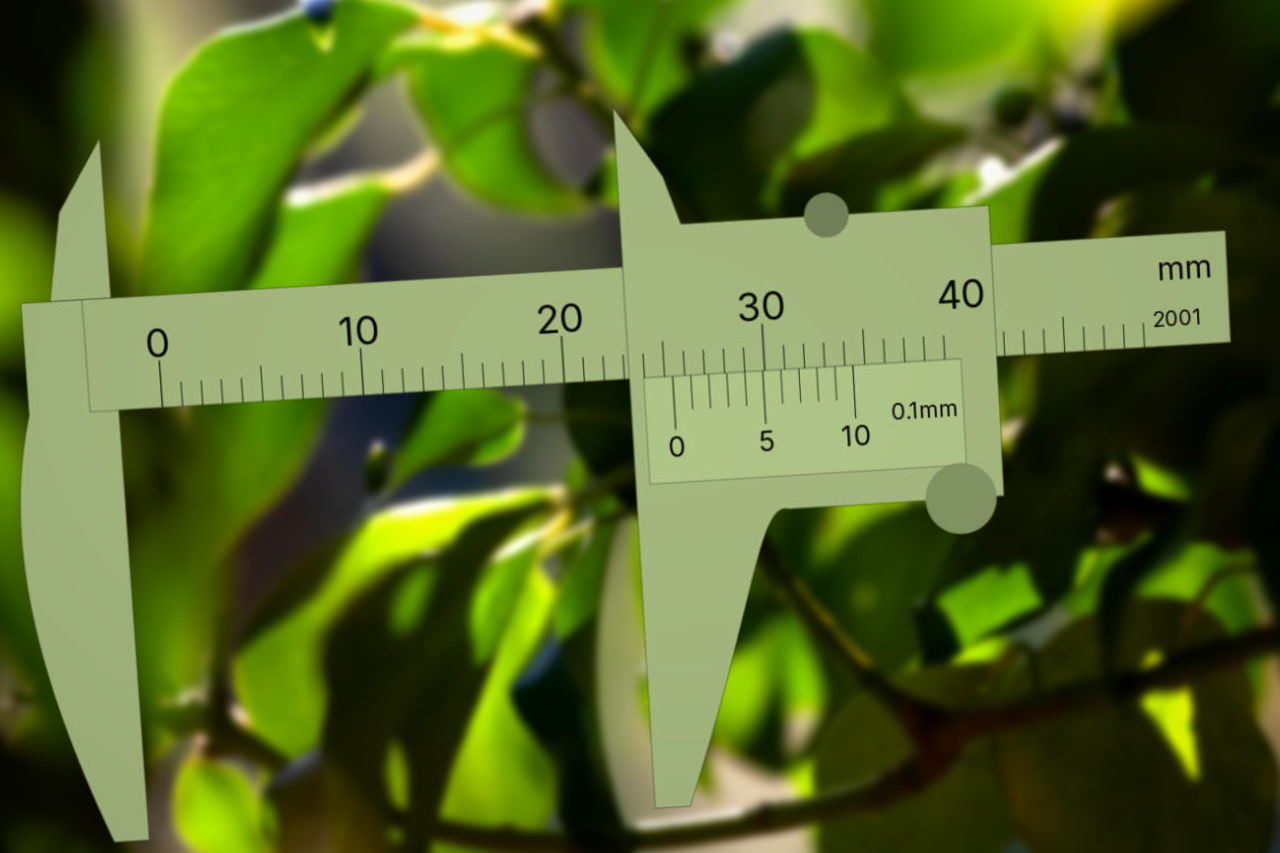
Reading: 25.4 mm
